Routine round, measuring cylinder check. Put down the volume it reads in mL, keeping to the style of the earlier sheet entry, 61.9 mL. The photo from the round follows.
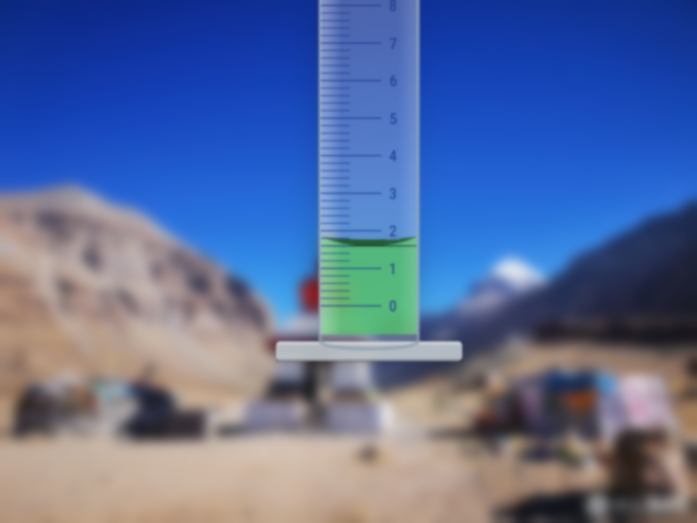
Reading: 1.6 mL
